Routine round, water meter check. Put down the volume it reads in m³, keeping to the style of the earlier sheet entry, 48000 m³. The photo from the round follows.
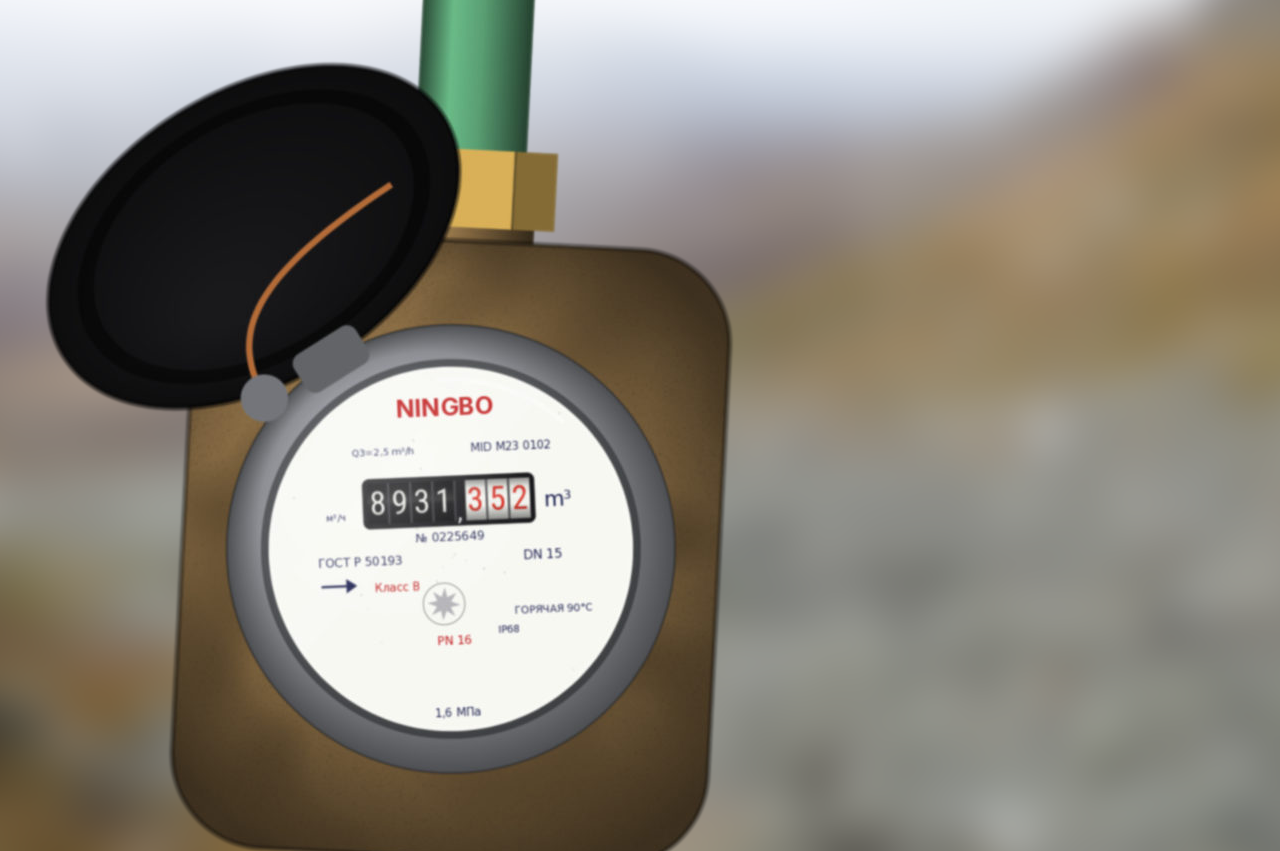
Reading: 8931.352 m³
